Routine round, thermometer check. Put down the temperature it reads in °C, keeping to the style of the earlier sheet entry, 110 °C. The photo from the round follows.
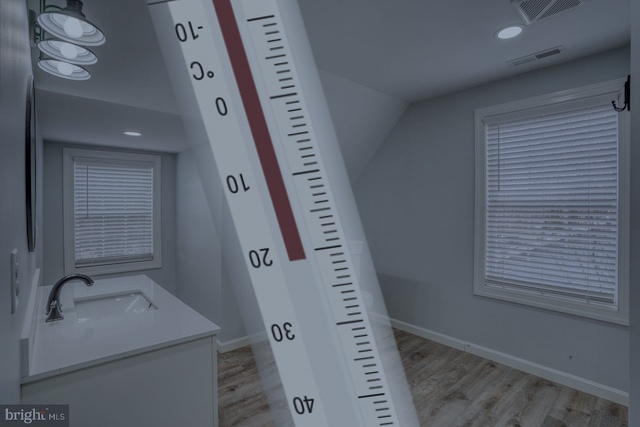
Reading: 21 °C
